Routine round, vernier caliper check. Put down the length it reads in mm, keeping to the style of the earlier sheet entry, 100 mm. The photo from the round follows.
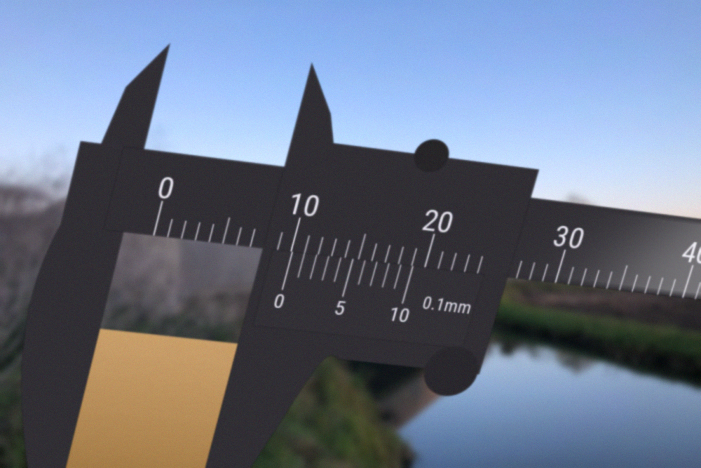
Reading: 10.1 mm
